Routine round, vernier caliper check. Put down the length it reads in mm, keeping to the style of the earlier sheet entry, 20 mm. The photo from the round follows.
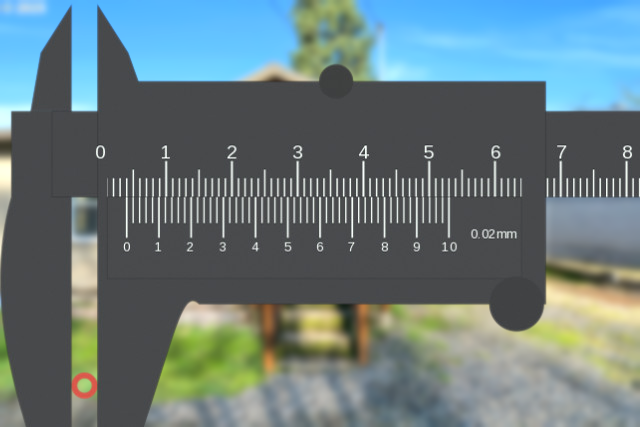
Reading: 4.0 mm
